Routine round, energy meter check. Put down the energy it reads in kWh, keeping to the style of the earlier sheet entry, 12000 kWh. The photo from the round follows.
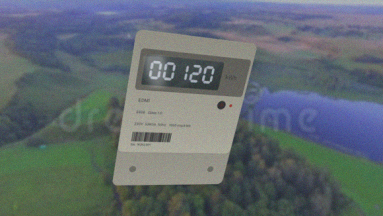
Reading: 120 kWh
